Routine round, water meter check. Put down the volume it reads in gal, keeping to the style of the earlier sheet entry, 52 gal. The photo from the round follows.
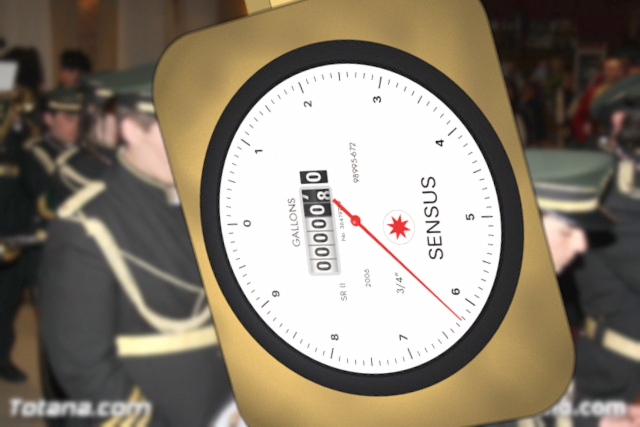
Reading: 76.2 gal
